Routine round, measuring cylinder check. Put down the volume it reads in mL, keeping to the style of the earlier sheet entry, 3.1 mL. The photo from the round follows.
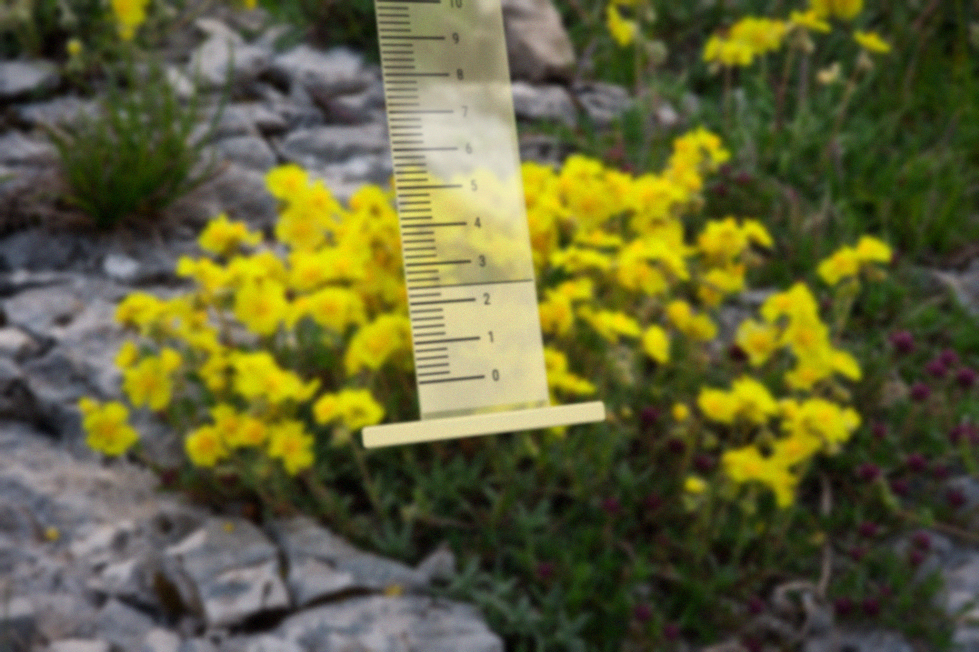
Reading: 2.4 mL
